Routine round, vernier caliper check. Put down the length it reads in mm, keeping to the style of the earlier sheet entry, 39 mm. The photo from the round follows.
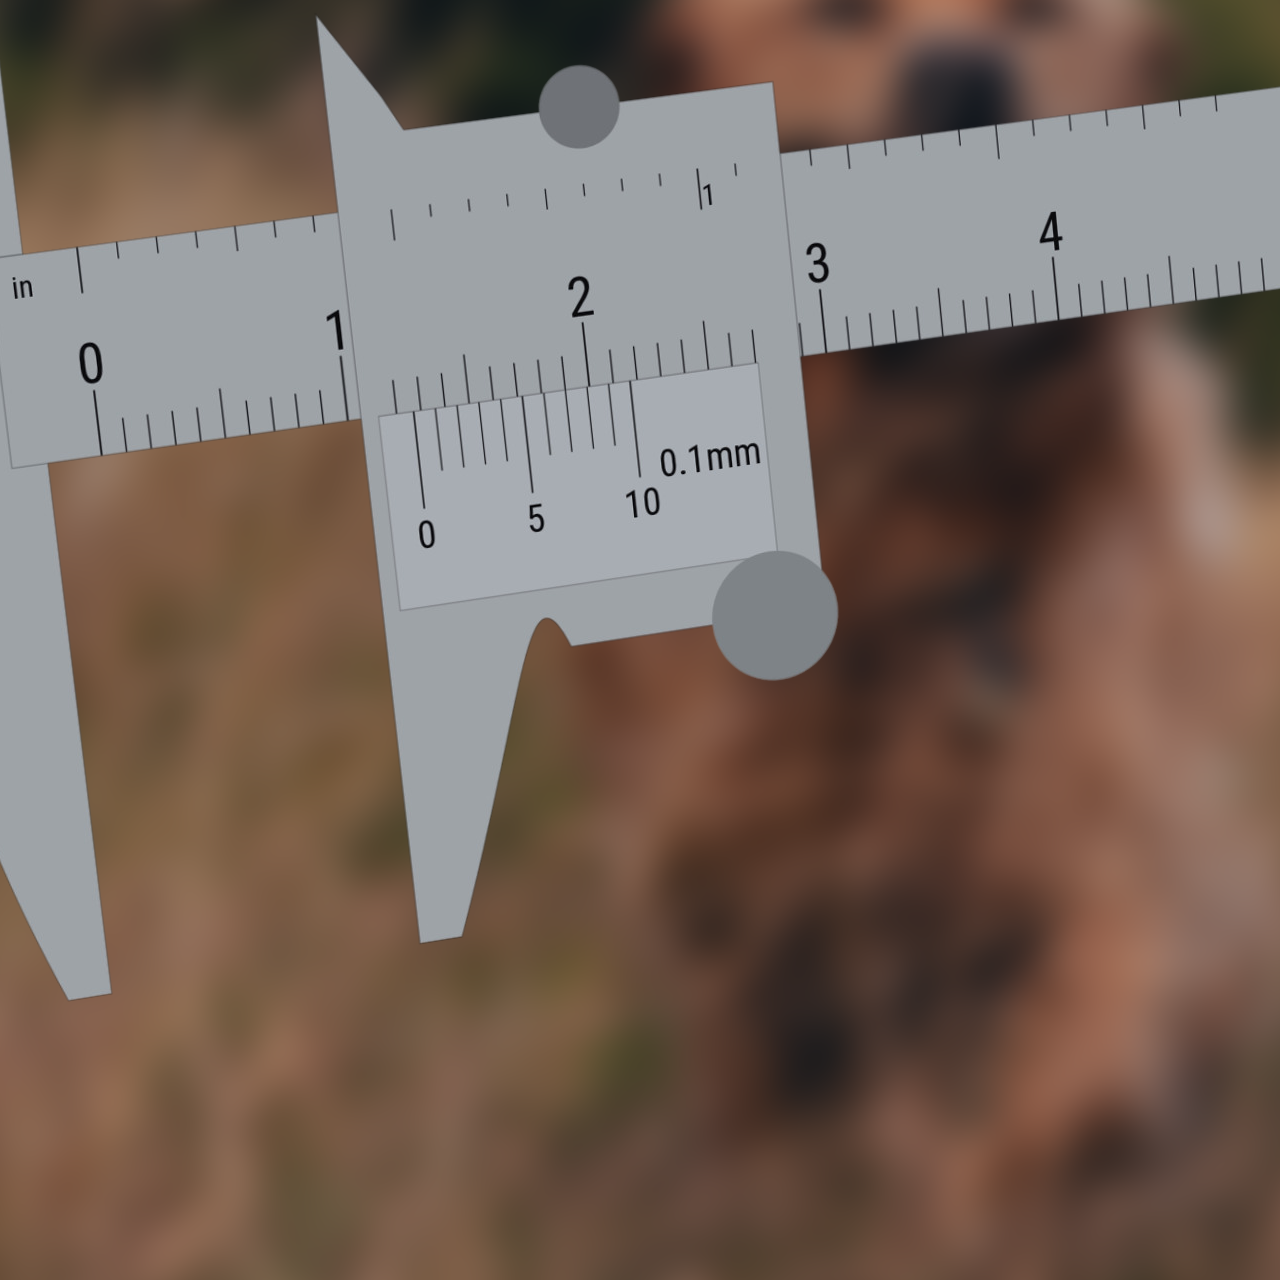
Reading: 12.7 mm
